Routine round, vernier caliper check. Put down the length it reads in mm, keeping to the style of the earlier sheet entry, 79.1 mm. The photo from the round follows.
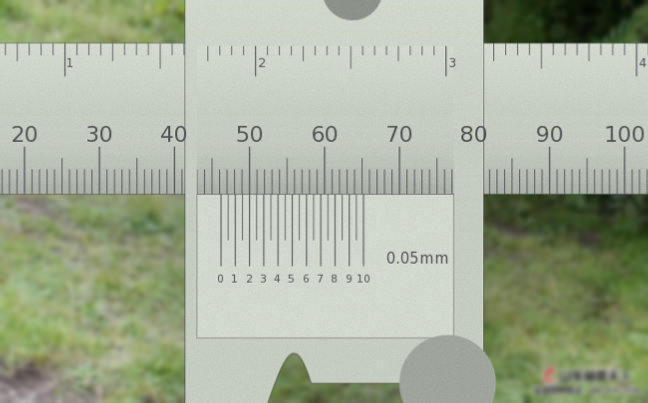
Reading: 46.2 mm
